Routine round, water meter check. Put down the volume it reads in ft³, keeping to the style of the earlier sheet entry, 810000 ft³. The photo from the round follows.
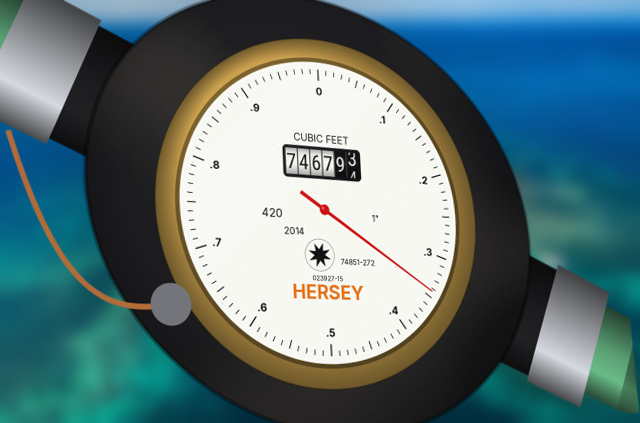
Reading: 746793.34 ft³
